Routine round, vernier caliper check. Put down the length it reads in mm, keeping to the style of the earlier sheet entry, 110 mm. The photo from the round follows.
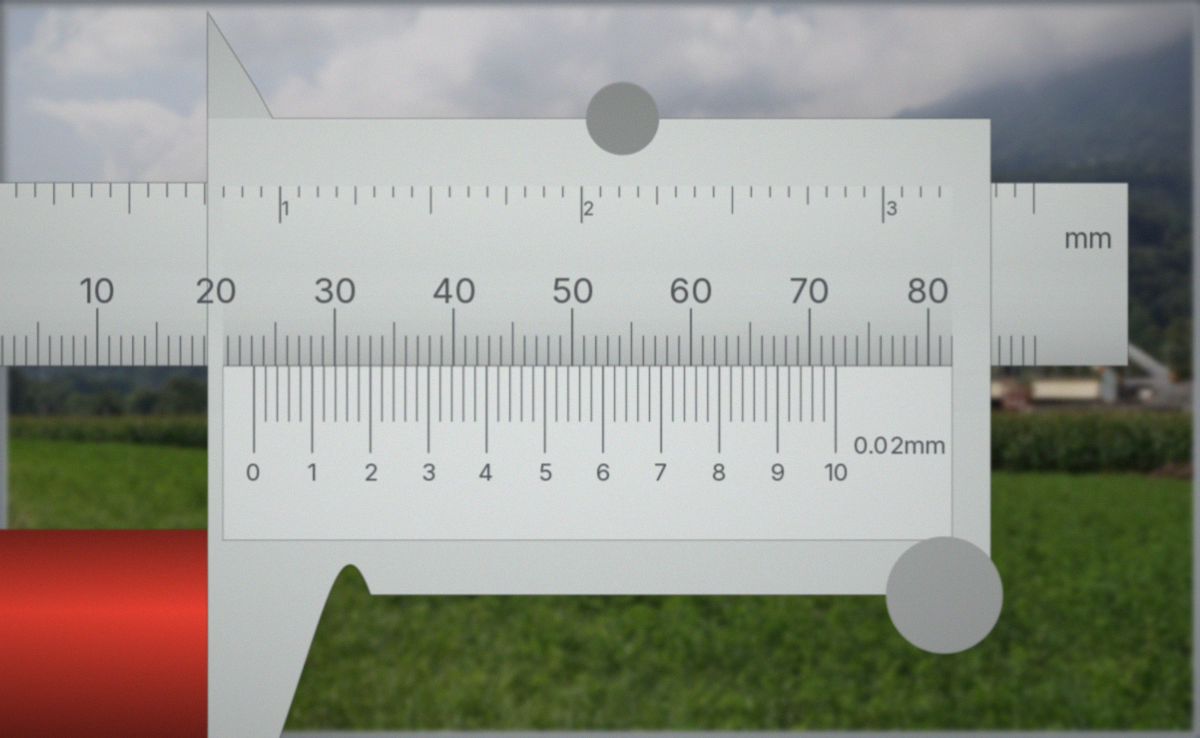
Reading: 23.2 mm
